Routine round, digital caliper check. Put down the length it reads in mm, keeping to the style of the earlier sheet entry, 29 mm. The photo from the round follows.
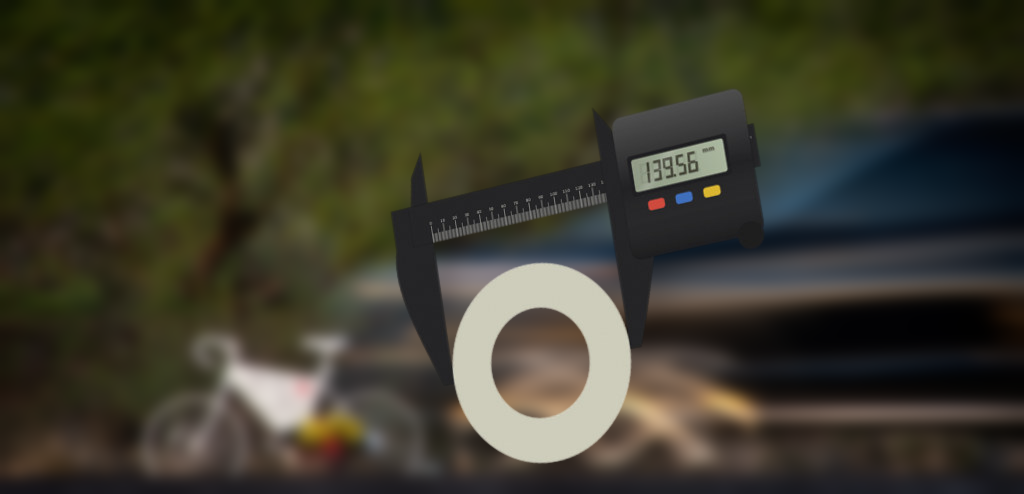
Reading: 139.56 mm
